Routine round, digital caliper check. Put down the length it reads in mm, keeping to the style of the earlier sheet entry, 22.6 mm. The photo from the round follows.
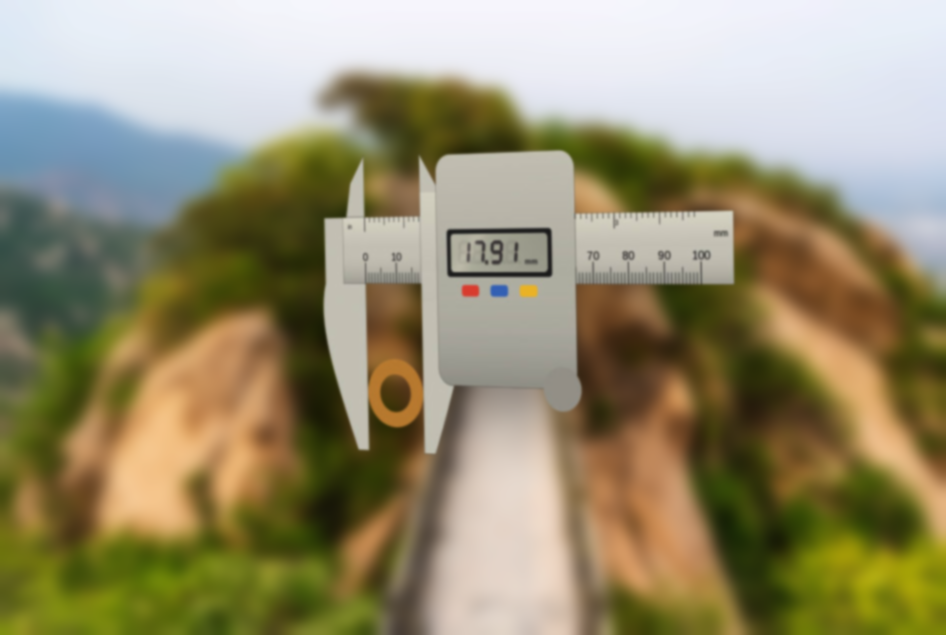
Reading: 17.91 mm
